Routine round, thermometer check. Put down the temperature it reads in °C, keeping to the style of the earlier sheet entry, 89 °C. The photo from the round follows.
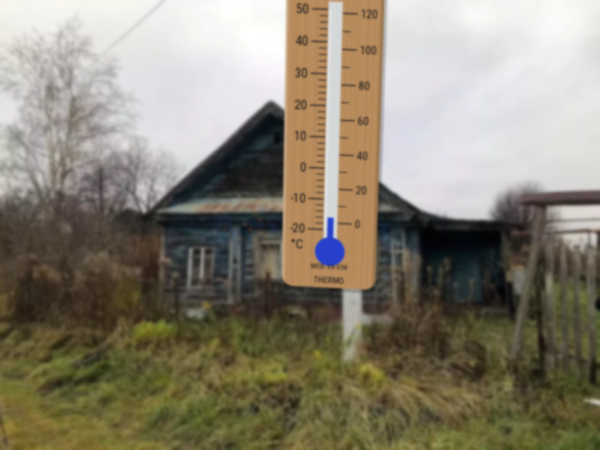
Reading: -16 °C
